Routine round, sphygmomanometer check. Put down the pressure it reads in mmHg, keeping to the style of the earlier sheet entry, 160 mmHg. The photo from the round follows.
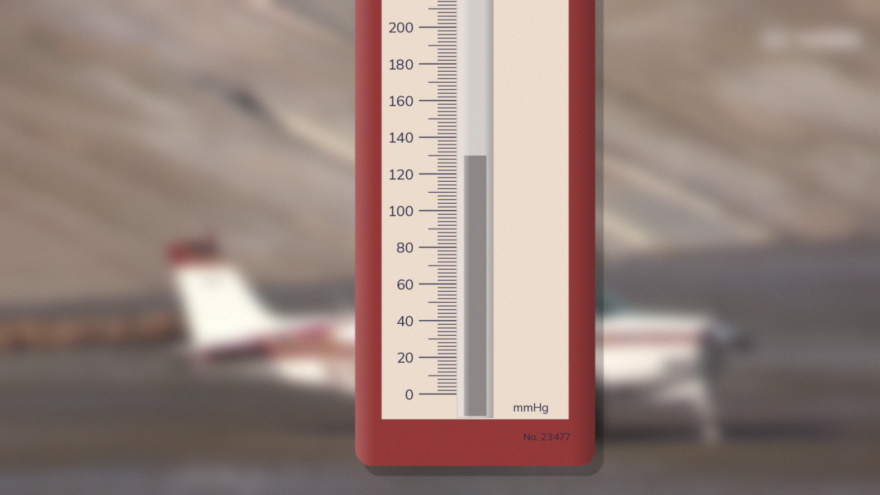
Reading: 130 mmHg
